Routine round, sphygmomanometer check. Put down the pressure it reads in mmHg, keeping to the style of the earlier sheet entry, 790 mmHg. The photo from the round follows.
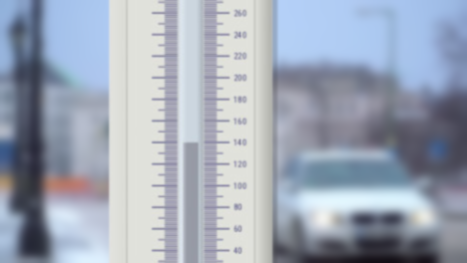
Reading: 140 mmHg
